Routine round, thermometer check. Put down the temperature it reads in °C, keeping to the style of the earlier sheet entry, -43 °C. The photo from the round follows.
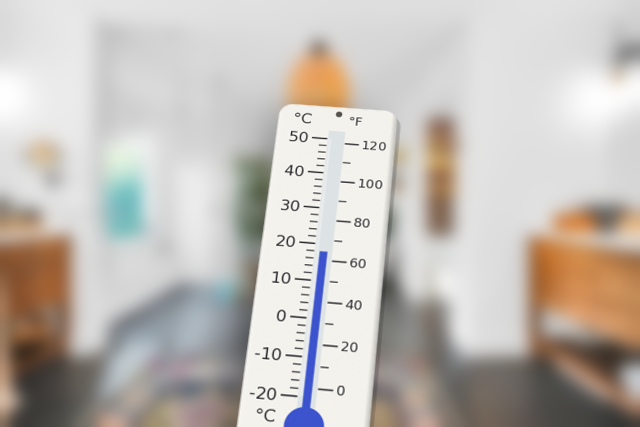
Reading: 18 °C
